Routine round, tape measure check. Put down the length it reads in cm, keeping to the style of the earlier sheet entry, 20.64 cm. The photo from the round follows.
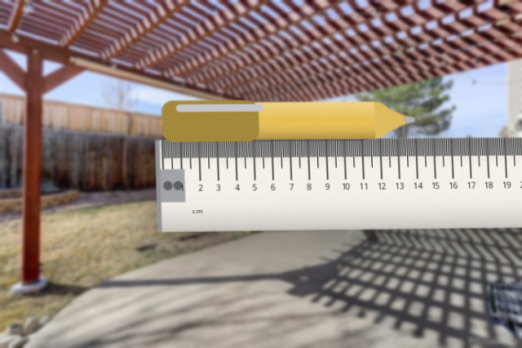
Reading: 14 cm
